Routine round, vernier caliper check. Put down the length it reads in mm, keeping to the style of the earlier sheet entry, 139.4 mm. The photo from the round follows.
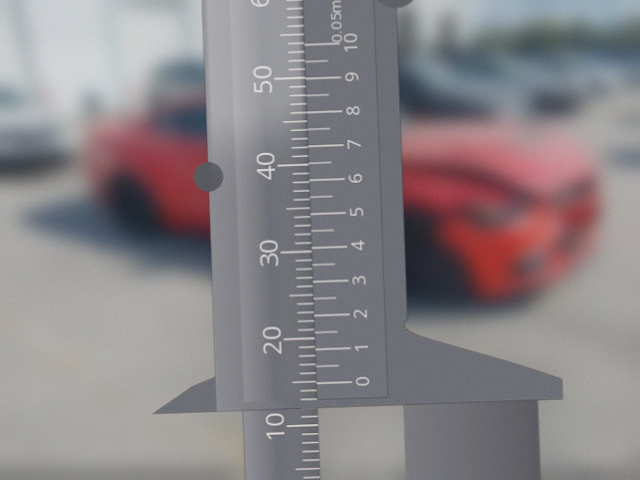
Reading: 14.8 mm
